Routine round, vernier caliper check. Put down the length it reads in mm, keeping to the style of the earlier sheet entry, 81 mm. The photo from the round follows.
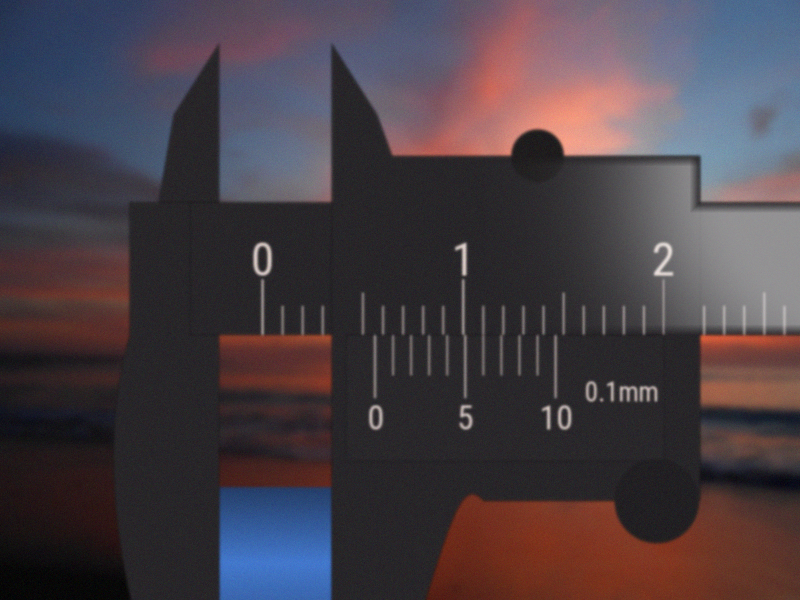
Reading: 5.6 mm
